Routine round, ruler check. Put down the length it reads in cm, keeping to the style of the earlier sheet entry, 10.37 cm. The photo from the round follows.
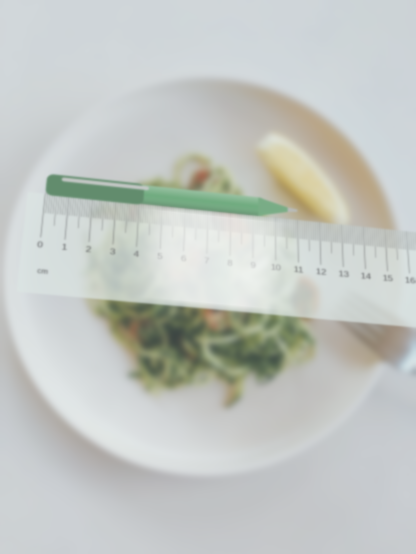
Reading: 11 cm
